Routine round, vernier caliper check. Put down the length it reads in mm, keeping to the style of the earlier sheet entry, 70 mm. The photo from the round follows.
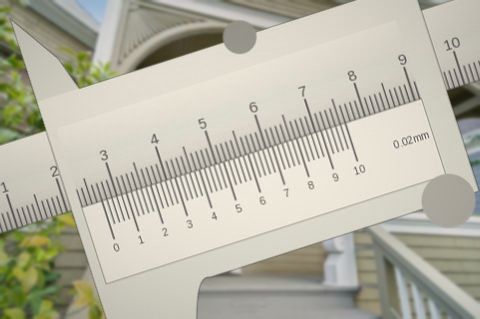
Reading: 27.0 mm
